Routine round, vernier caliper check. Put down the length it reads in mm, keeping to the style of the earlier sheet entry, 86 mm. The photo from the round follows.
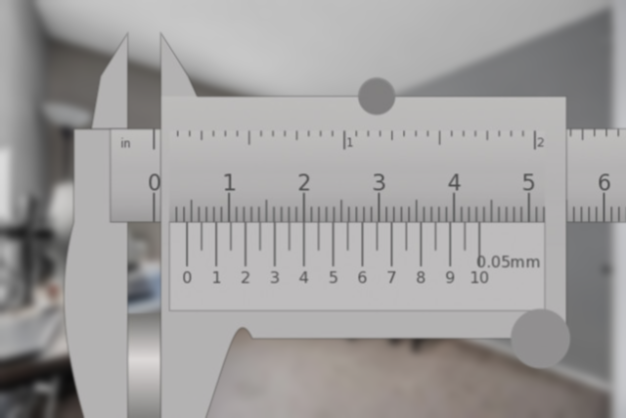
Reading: 4.4 mm
